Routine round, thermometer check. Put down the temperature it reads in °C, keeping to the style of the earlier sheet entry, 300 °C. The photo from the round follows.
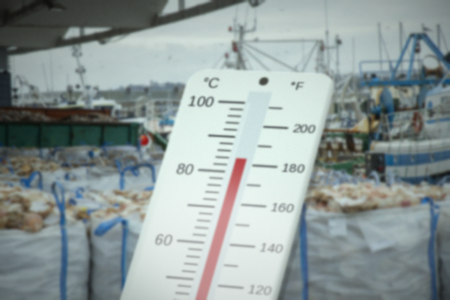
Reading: 84 °C
